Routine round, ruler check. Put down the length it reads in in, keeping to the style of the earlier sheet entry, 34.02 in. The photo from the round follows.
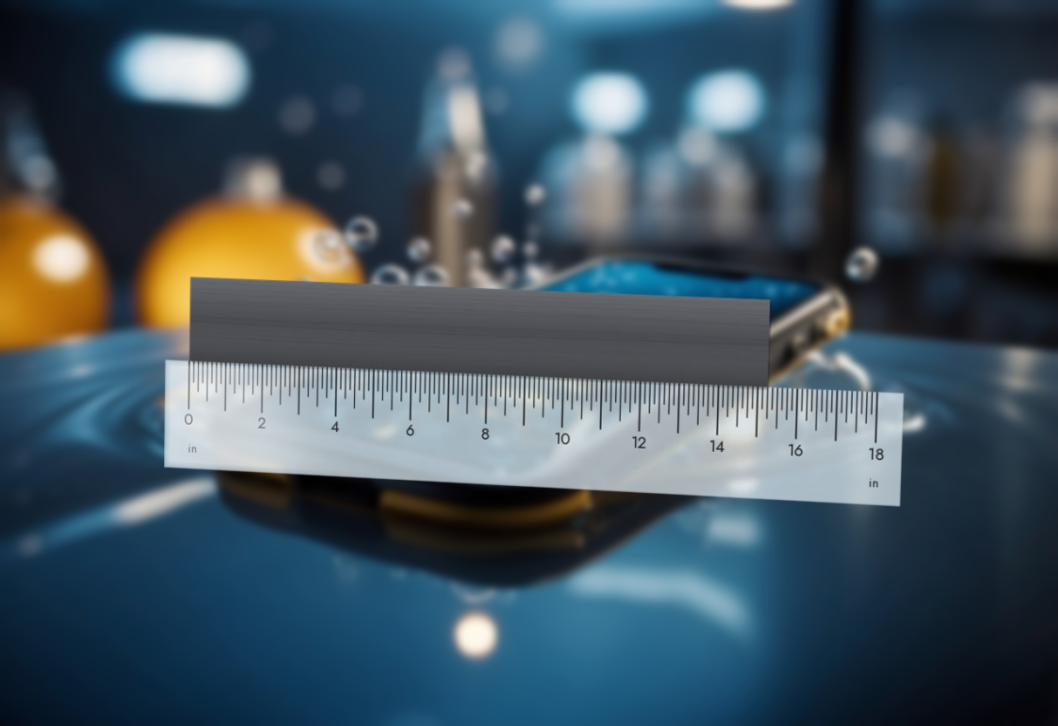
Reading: 15.25 in
